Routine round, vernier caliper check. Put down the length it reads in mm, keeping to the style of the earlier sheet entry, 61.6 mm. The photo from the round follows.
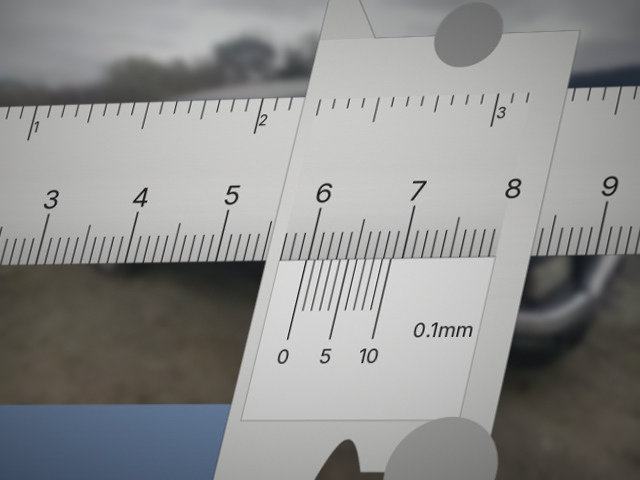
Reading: 59.8 mm
